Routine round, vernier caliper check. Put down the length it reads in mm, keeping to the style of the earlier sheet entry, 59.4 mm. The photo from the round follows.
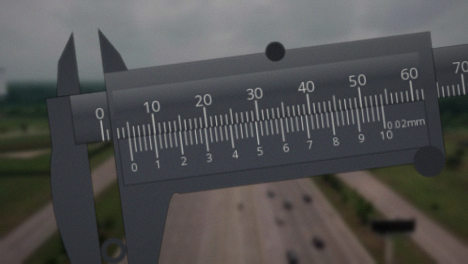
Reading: 5.0 mm
